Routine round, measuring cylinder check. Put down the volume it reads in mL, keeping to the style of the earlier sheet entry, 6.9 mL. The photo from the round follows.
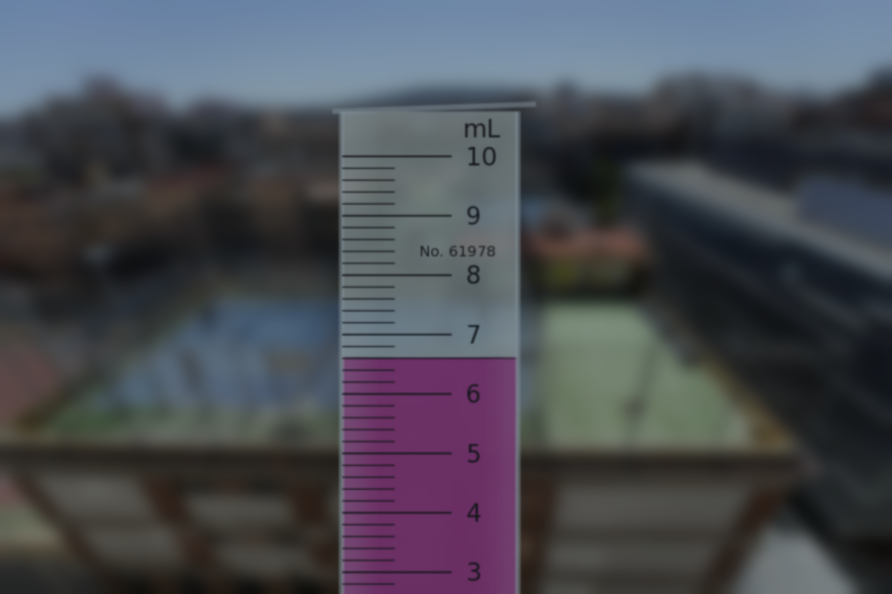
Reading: 6.6 mL
